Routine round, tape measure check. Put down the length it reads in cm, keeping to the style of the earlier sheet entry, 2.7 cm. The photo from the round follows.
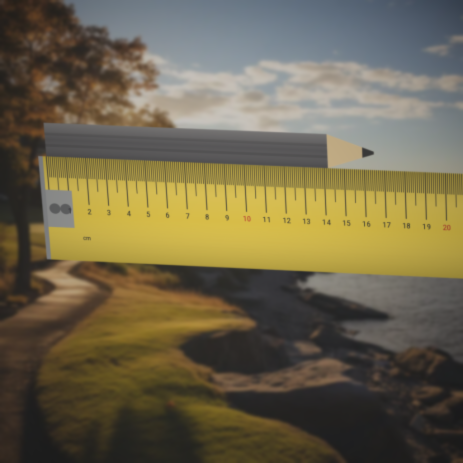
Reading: 16.5 cm
